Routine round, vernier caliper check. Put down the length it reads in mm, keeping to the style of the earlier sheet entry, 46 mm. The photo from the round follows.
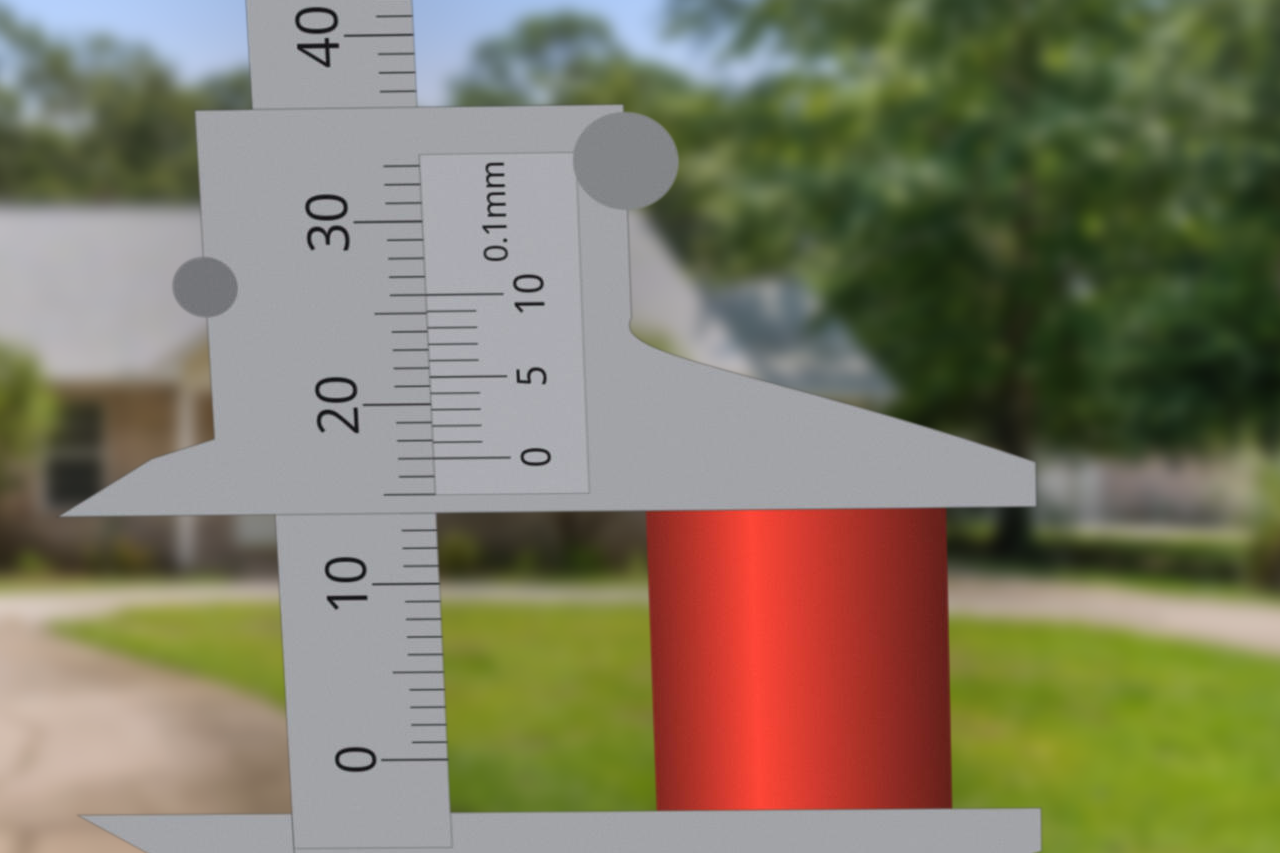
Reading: 17.0 mm
